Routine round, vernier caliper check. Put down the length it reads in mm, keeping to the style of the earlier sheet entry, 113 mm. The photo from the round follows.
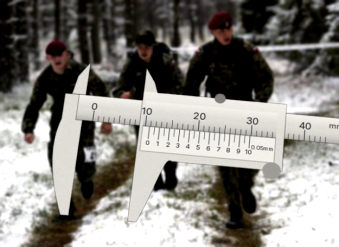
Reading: 10.8 mm
